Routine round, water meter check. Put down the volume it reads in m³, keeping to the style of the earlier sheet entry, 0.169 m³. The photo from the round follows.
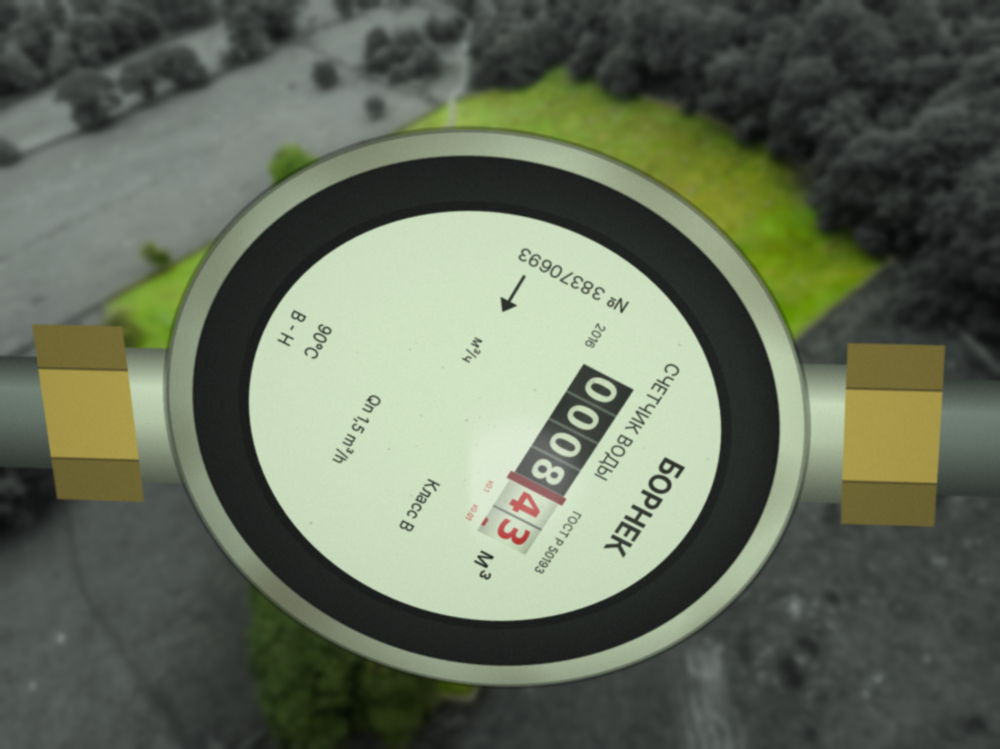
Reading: 8.43 m³
